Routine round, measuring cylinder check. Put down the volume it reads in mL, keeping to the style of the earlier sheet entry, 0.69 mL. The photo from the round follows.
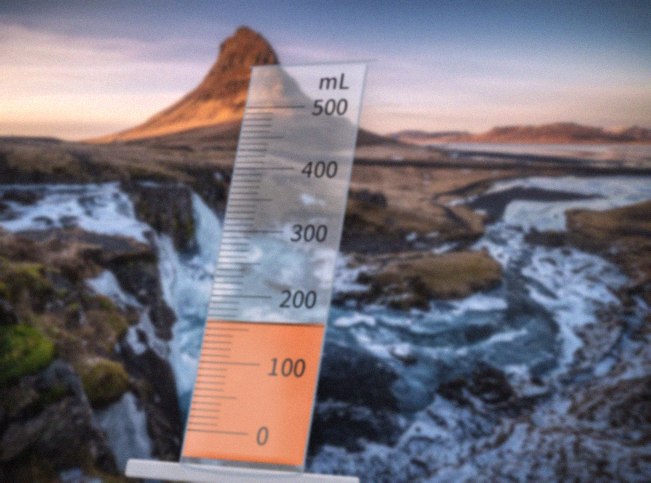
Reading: 160 mL
